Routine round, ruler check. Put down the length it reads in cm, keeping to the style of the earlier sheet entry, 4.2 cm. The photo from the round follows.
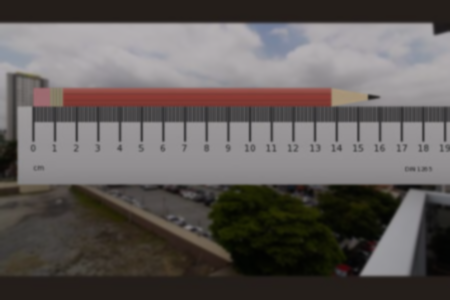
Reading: 16 cm
